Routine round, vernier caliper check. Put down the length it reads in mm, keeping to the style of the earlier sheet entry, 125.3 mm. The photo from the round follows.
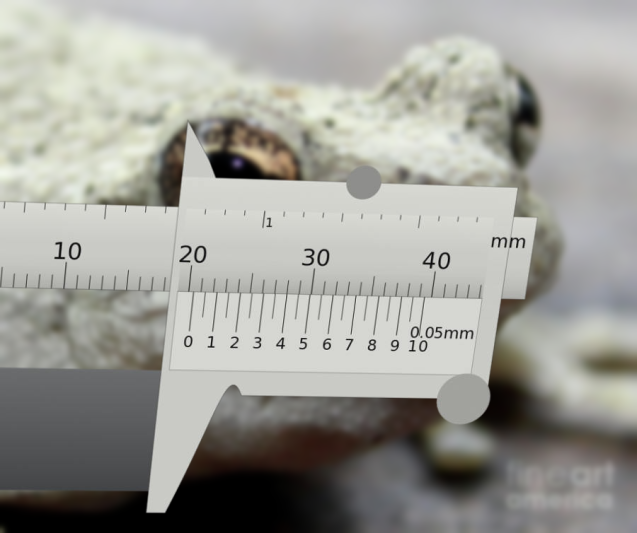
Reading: 20.4 mm
